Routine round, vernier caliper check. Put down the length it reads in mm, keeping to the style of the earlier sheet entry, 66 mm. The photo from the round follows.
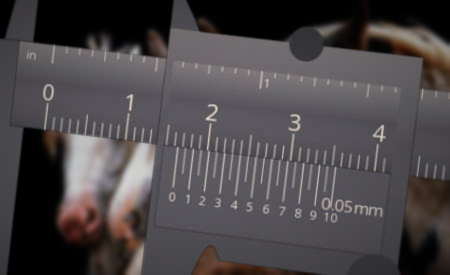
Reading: 16.4 mm
